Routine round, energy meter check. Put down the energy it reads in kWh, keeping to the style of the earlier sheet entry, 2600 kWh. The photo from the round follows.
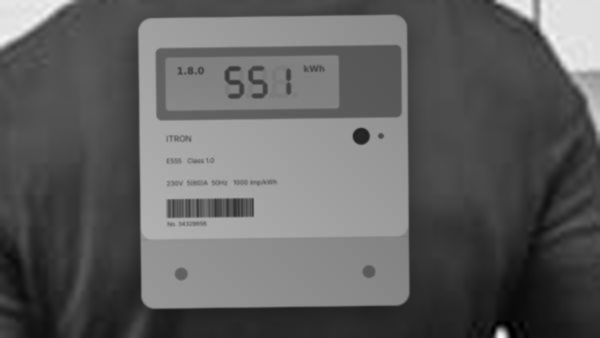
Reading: 551 kWh
